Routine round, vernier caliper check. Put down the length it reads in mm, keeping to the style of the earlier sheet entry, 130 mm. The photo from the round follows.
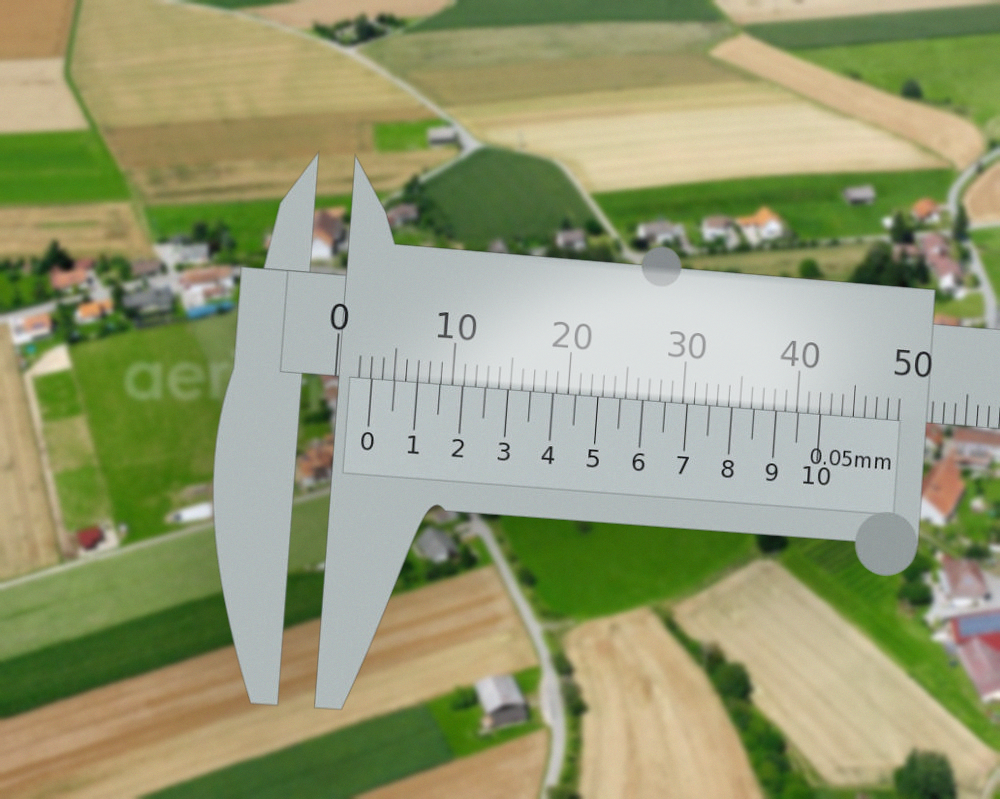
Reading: 3.1 mm
